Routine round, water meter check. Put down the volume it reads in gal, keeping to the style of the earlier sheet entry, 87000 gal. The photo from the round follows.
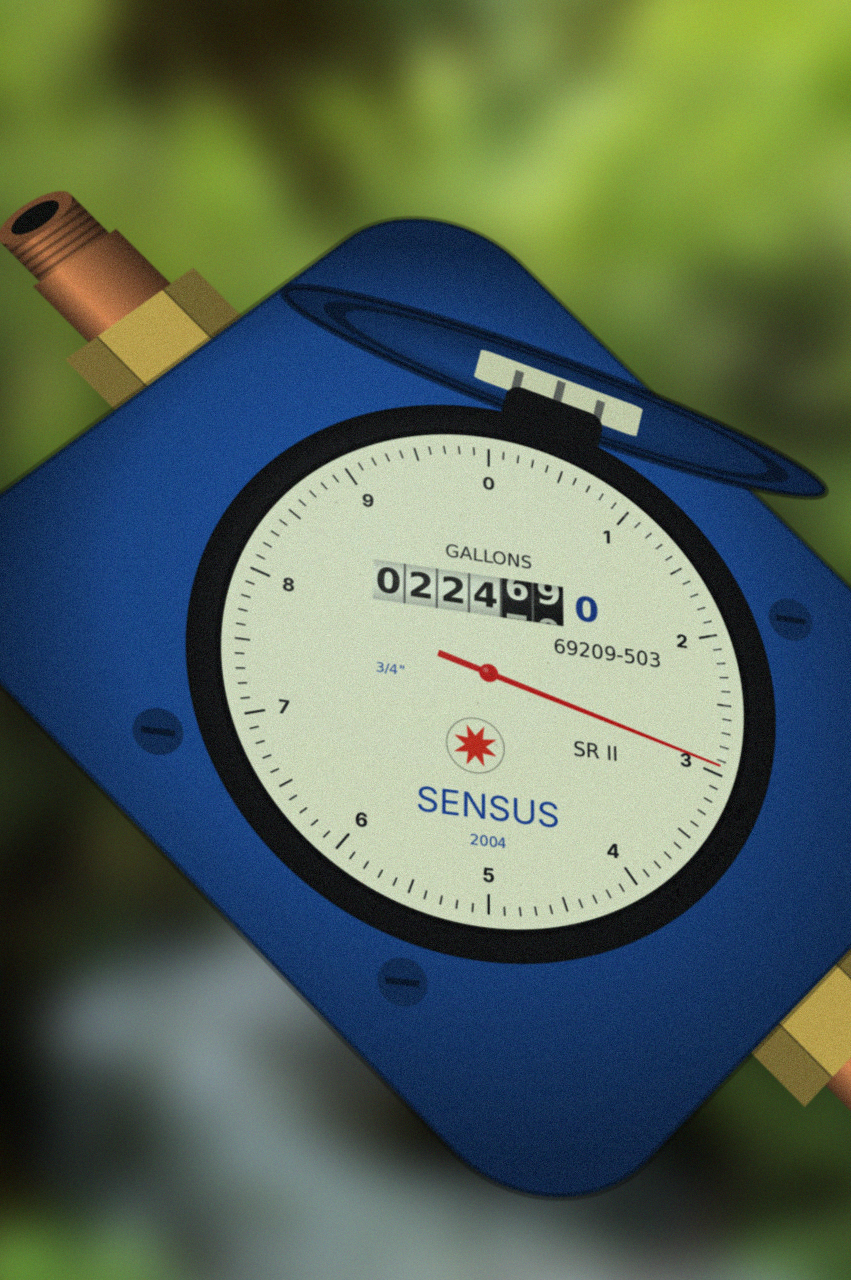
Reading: 224692.9 gal
